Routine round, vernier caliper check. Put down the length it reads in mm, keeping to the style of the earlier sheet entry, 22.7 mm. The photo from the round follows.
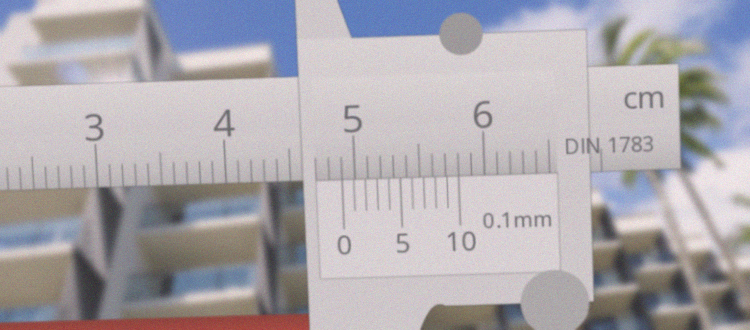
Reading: 49.0 mm
